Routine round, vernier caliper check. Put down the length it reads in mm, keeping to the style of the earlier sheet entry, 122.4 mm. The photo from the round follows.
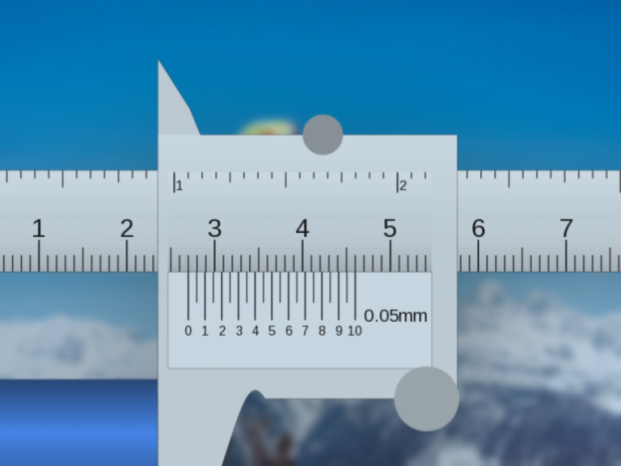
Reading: 27.0 mm
